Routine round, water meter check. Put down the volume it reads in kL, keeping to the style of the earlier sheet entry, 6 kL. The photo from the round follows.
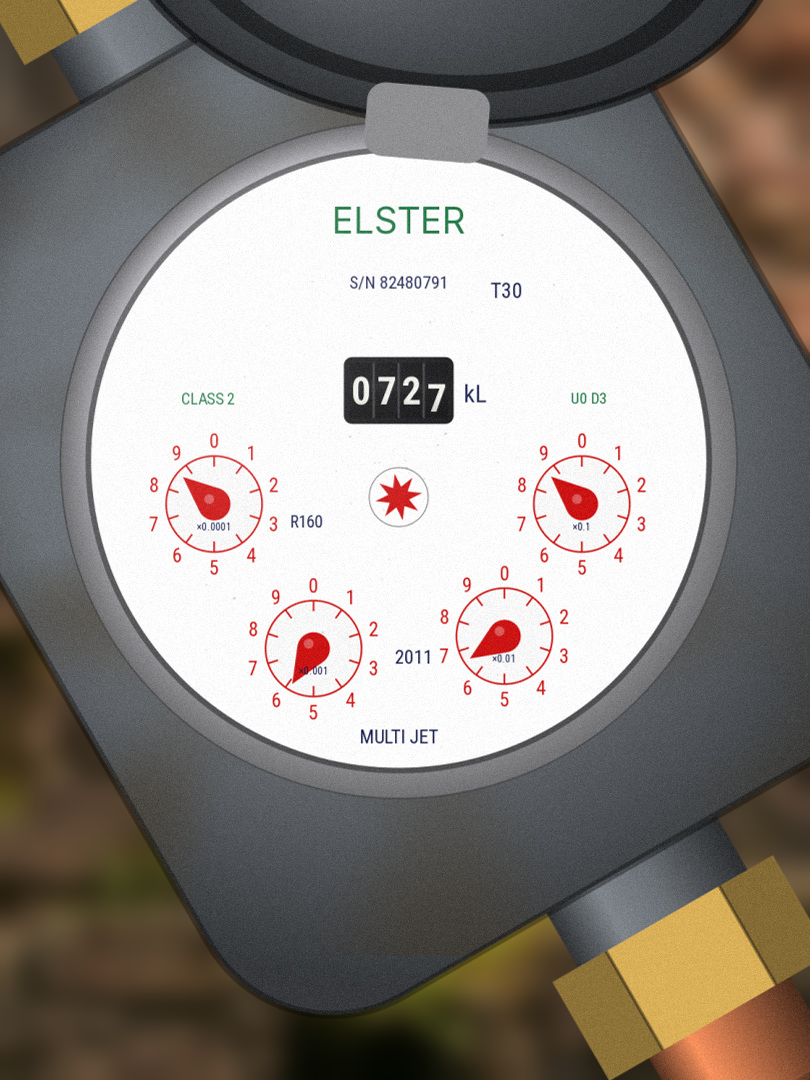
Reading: 726.8658 kL
